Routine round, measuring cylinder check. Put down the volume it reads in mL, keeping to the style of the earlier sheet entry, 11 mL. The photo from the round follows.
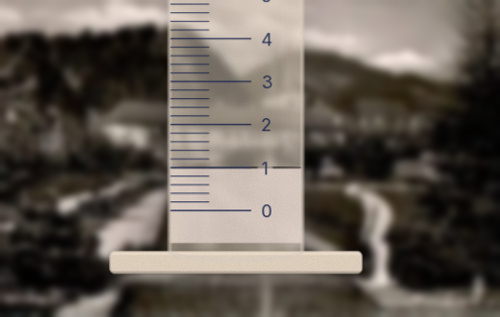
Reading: 1 mL
